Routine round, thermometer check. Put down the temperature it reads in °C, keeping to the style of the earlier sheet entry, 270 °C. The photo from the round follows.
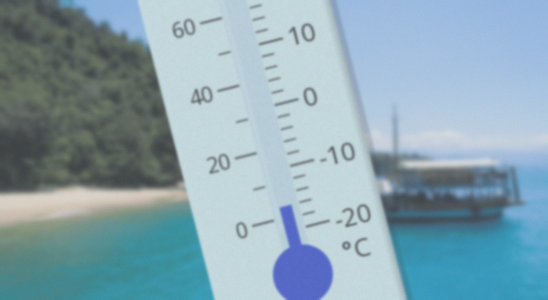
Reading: -16 °C
